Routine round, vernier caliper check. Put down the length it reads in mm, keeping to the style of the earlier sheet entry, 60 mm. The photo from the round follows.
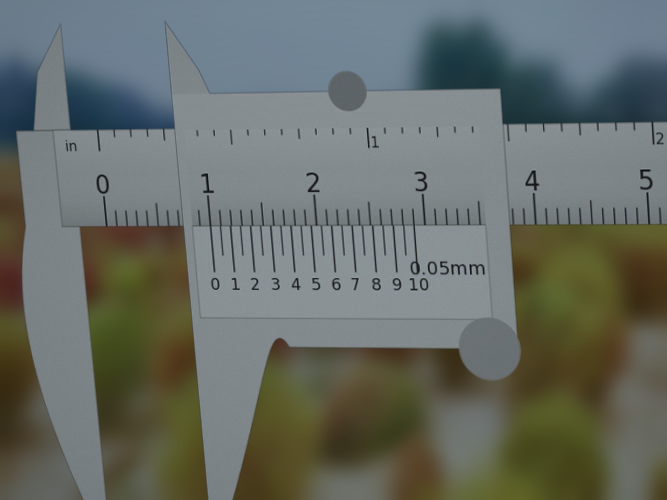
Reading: 10.0 mm
